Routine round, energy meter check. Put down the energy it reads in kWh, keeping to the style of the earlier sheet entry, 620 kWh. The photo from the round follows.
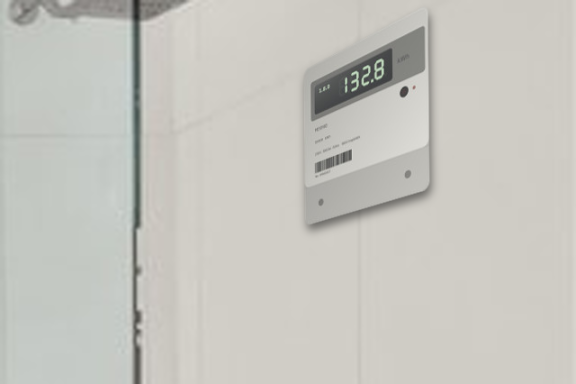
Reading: 132.8 kWh
